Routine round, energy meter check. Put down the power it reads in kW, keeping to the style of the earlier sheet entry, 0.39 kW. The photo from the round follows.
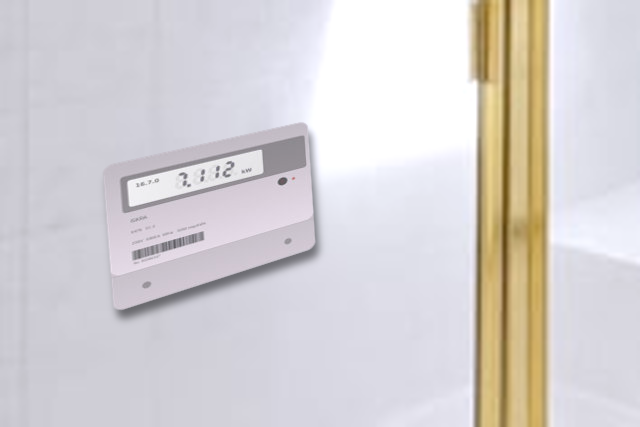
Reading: 7.112 kW
